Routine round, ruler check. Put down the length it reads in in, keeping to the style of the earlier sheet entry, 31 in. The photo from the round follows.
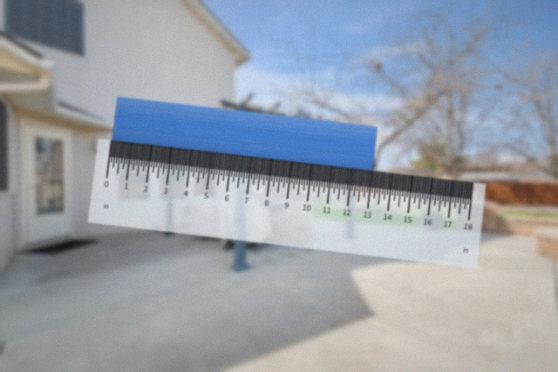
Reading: 13 in
